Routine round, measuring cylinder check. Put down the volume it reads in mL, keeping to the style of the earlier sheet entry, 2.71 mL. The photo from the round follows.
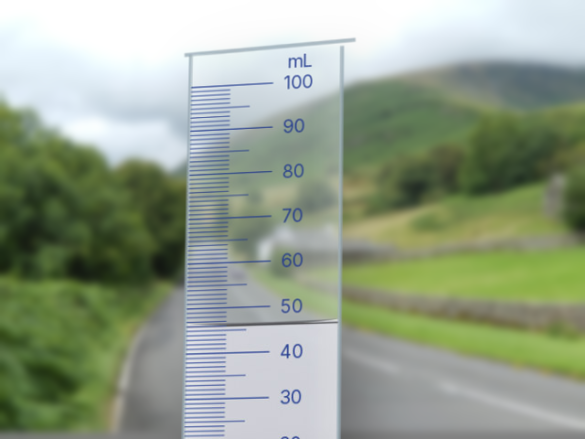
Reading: 46 mL
